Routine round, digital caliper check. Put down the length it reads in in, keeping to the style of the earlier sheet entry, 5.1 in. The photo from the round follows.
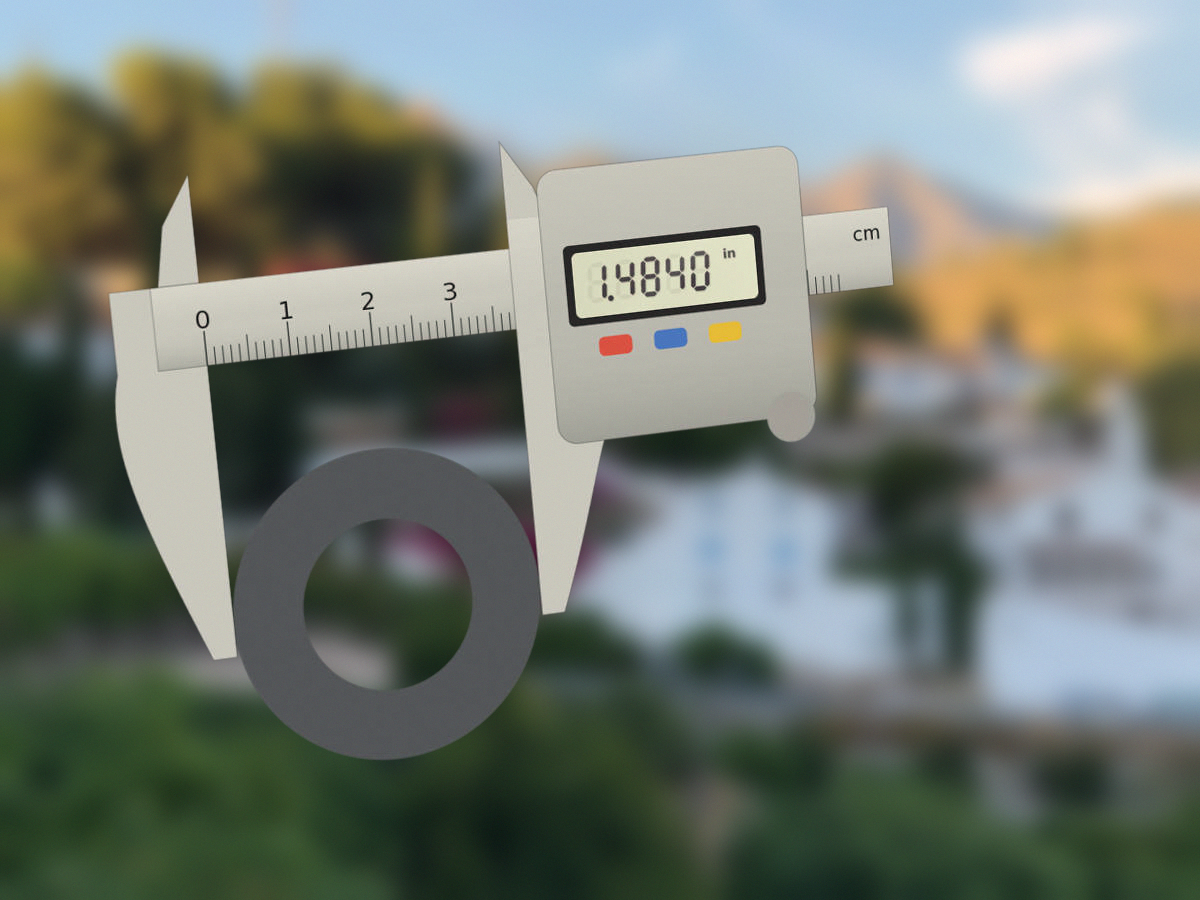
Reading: 1.4840 in
